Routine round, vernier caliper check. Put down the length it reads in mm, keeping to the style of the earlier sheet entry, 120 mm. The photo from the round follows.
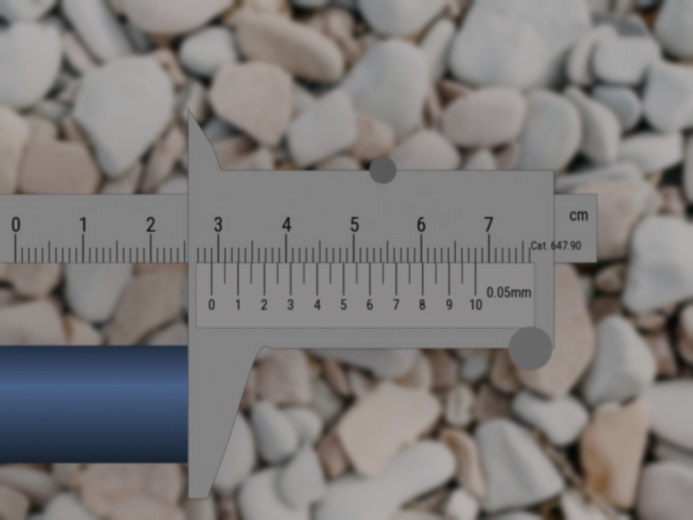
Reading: 29.0 mm
